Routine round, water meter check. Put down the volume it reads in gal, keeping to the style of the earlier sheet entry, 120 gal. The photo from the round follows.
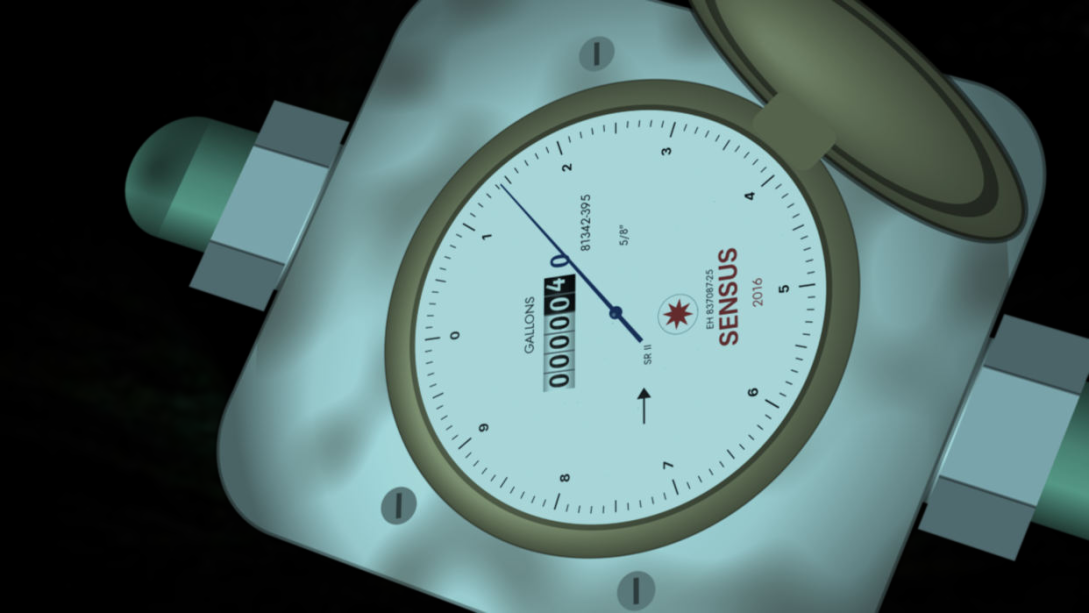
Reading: 41.4 gal
